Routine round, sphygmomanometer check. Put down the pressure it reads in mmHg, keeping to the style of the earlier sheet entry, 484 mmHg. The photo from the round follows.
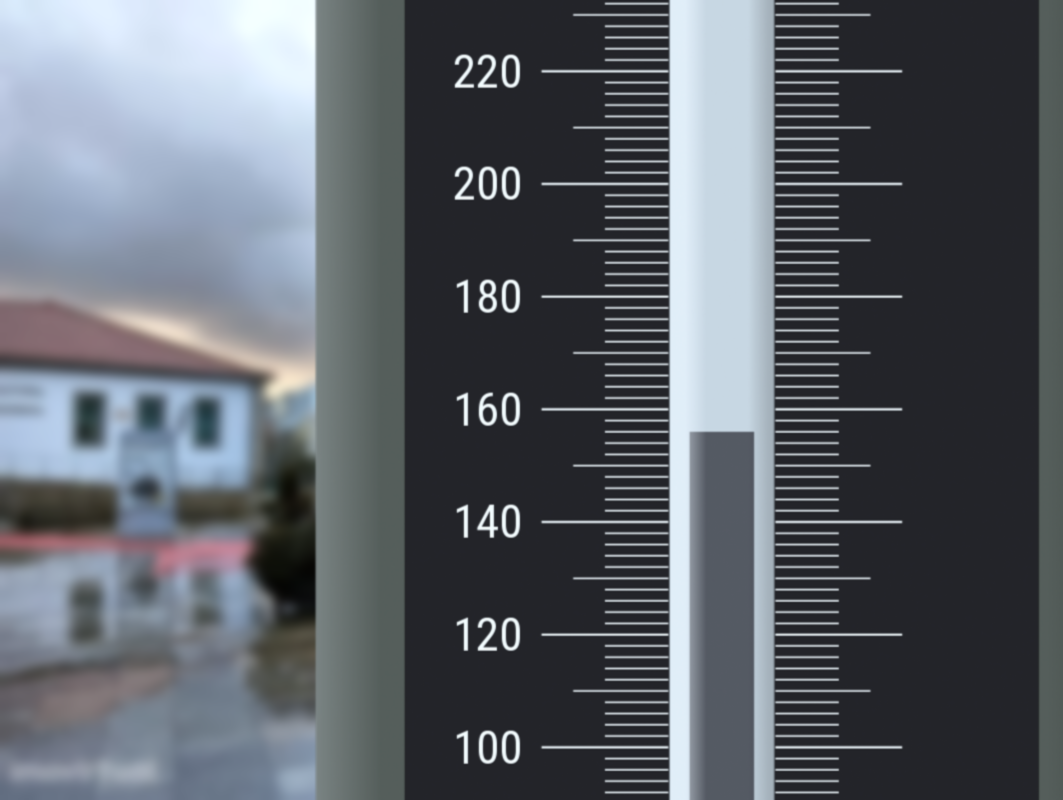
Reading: 156 mmHg
